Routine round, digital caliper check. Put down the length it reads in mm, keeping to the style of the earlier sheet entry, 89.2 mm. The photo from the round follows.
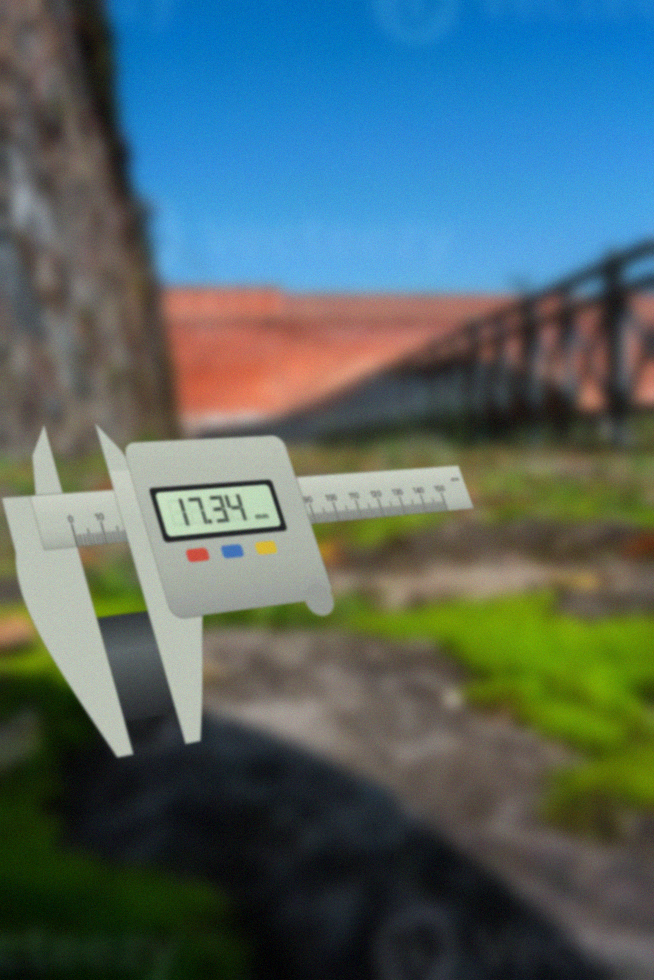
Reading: 17.34 mm
